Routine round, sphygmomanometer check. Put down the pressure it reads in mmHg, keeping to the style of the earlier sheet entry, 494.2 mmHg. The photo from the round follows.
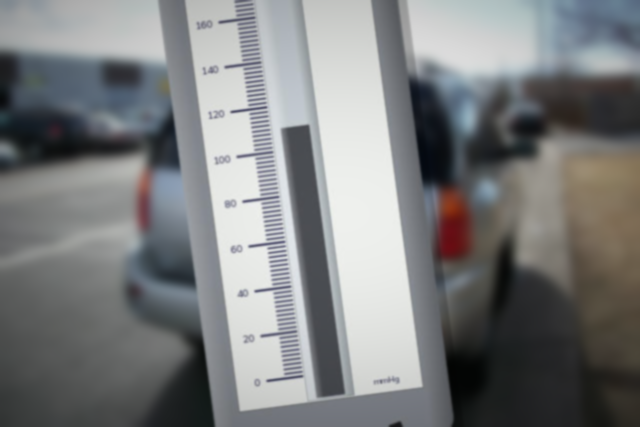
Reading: 110 mmHg
